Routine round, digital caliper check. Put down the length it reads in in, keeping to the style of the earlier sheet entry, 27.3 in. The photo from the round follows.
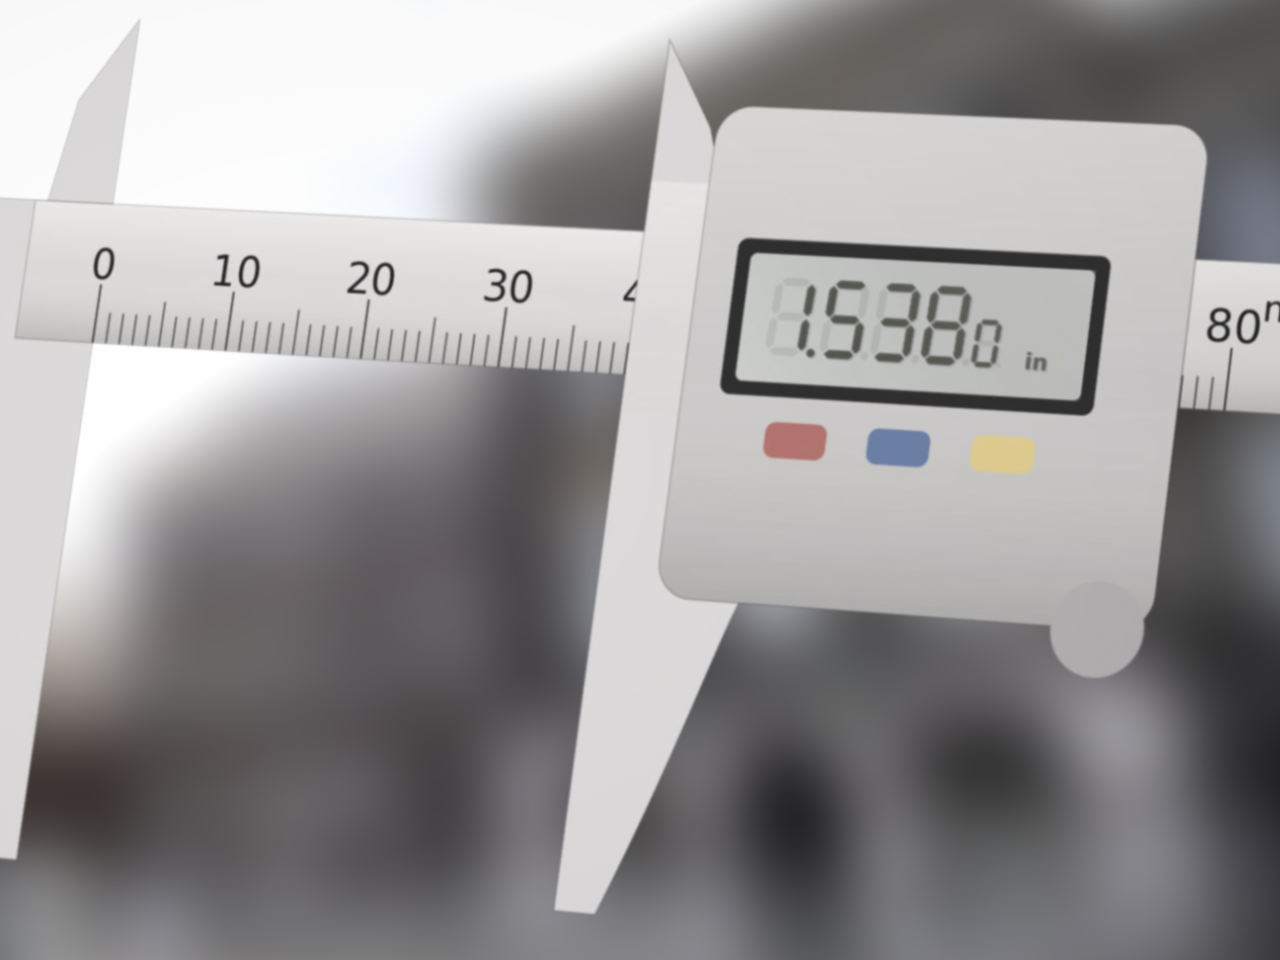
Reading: 1.5380 in
